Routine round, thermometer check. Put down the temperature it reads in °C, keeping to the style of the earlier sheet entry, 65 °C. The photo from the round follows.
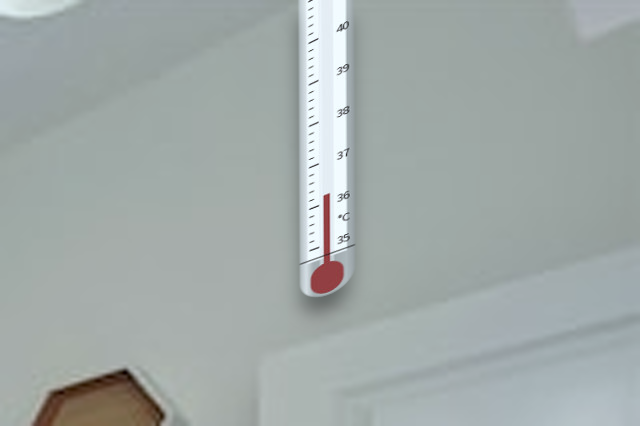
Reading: 36.2 °C
